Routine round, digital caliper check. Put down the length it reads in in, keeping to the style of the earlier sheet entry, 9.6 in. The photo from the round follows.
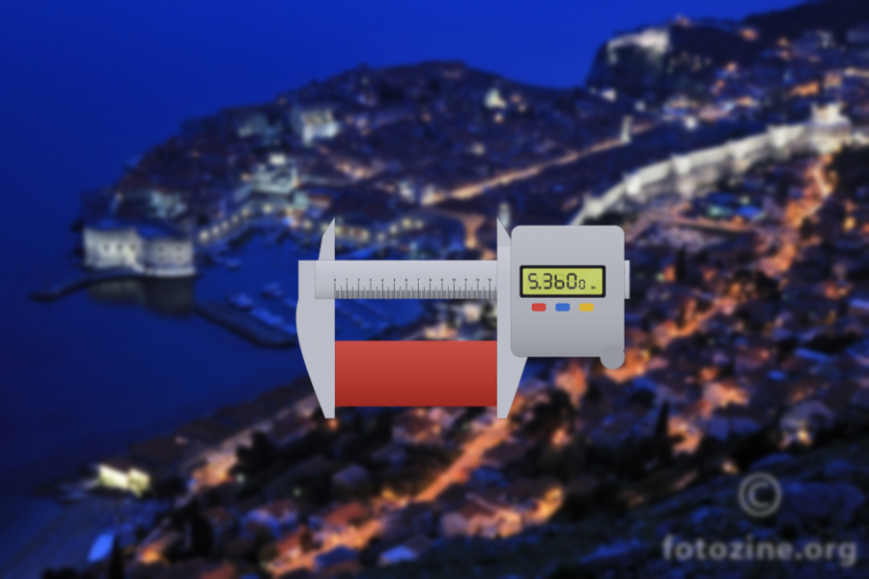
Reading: 5.3600 in
